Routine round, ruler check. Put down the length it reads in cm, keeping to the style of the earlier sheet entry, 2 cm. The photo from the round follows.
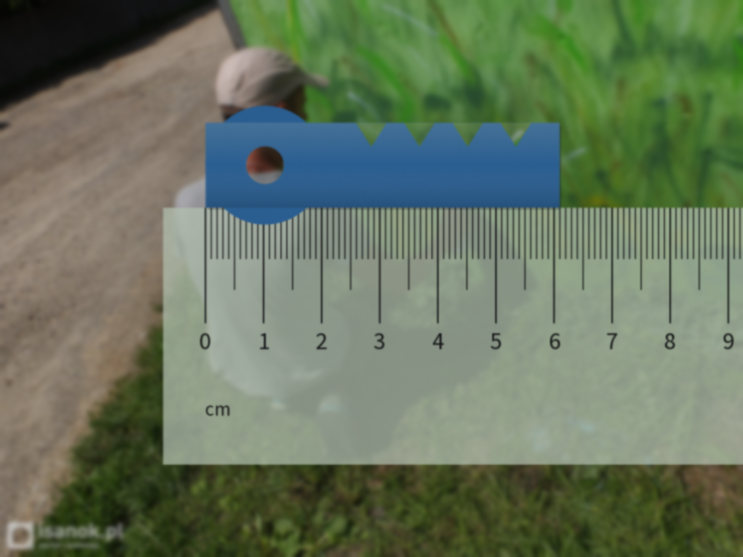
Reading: 6.1 cm
